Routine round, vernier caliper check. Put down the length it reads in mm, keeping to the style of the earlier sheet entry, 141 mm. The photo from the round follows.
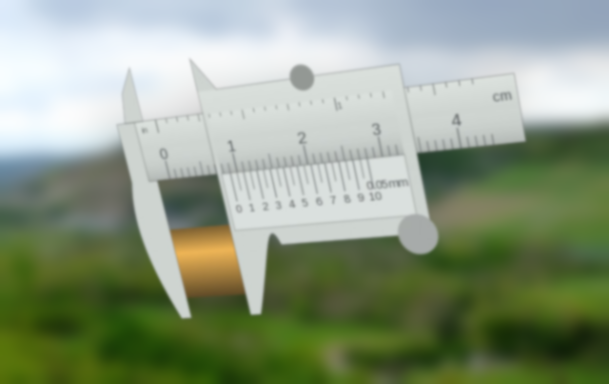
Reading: 9.0 mm
